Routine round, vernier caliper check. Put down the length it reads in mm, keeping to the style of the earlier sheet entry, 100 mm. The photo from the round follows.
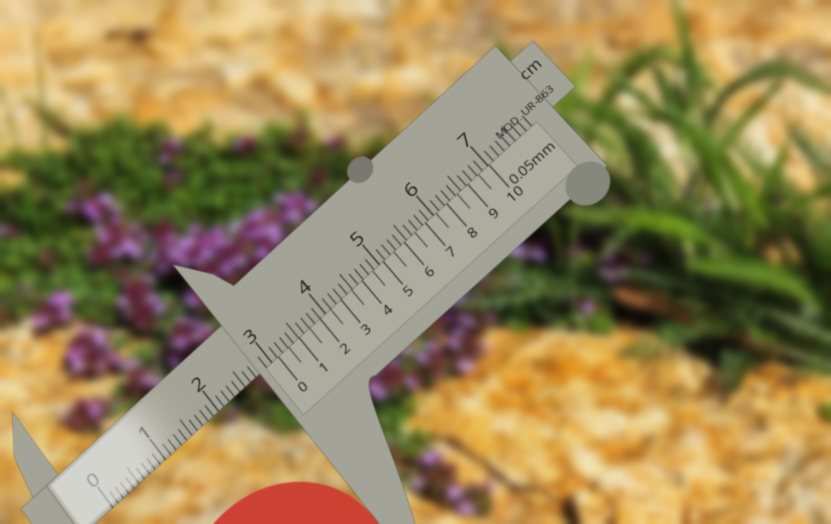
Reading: 31.2 mm
